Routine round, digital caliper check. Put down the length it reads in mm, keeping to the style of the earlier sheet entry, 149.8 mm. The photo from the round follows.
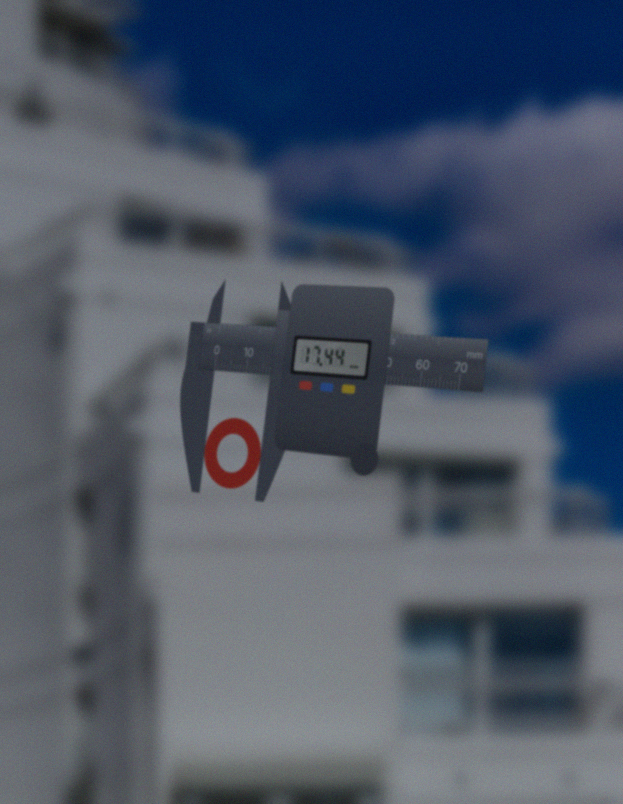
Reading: 17.44 mm
